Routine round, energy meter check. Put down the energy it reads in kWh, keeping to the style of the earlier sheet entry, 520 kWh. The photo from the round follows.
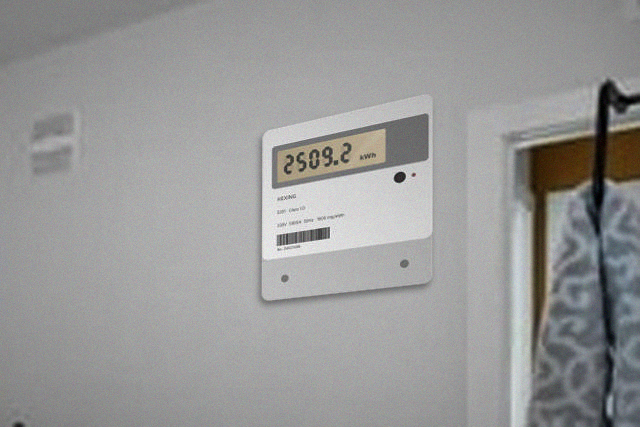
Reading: 2509.2 kWh
